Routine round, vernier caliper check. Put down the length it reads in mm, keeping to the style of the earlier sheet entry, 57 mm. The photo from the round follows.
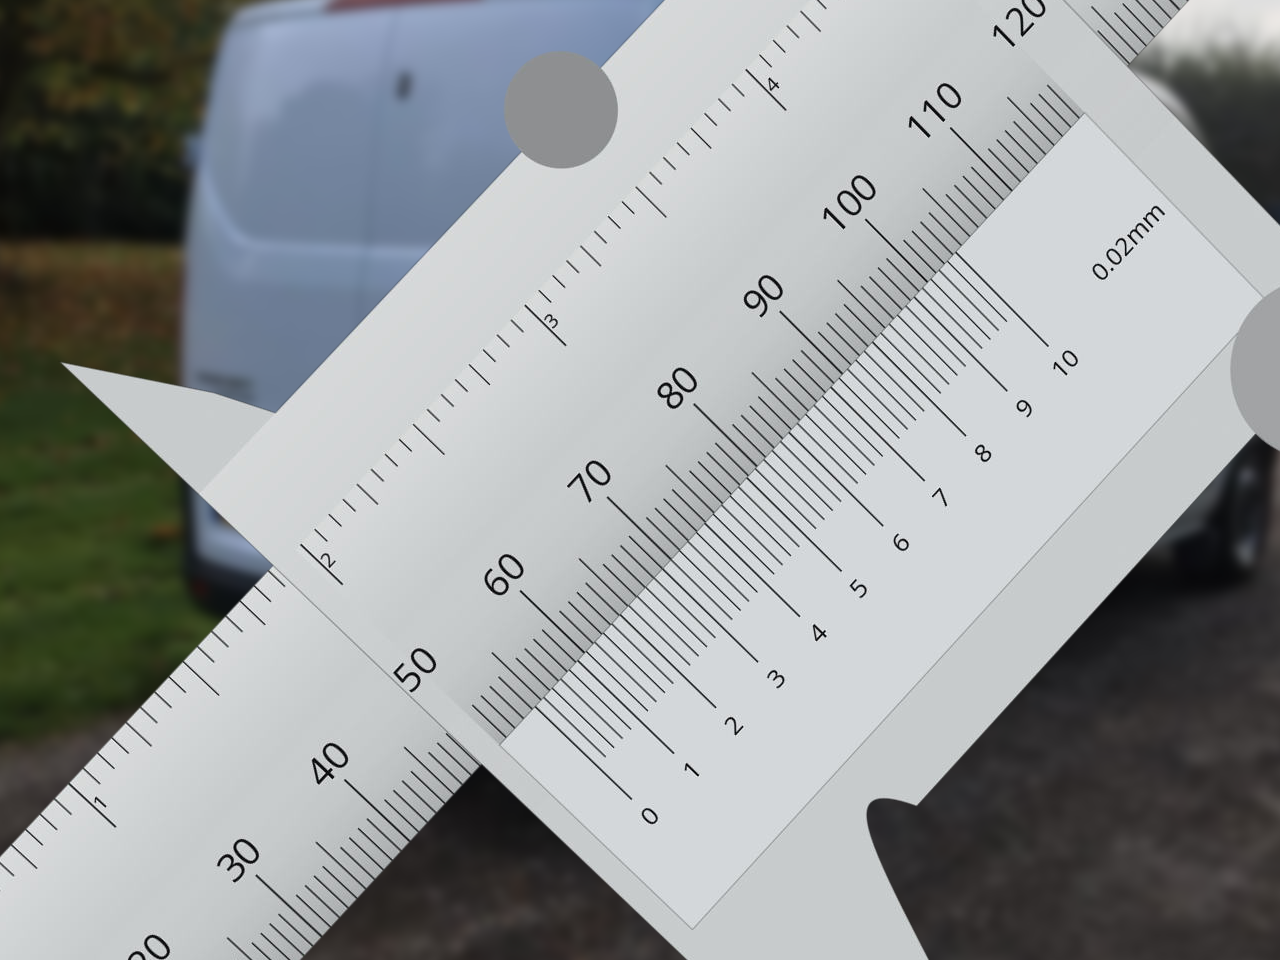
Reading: 54.3 mm
